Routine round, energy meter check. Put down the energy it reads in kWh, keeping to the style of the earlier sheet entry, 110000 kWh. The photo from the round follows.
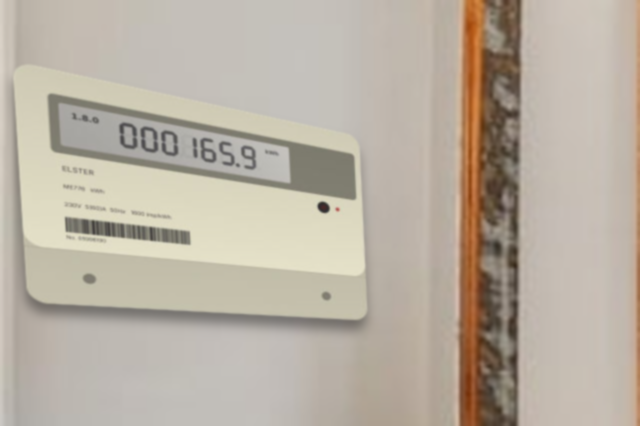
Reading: 165.9 kWh
